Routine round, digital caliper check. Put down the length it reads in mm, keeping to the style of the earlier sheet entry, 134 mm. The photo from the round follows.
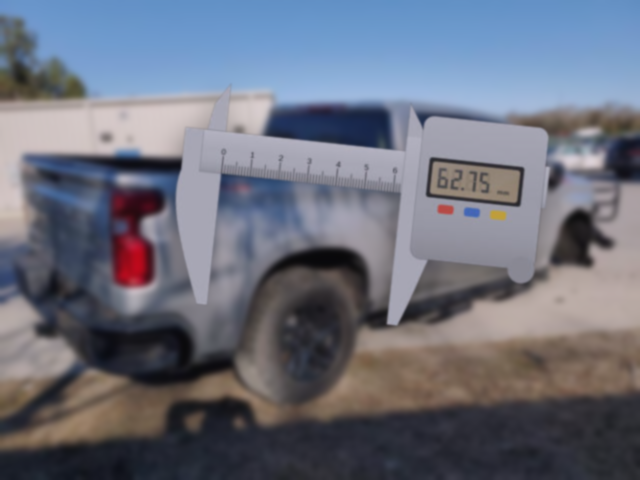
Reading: 62.75 mm
